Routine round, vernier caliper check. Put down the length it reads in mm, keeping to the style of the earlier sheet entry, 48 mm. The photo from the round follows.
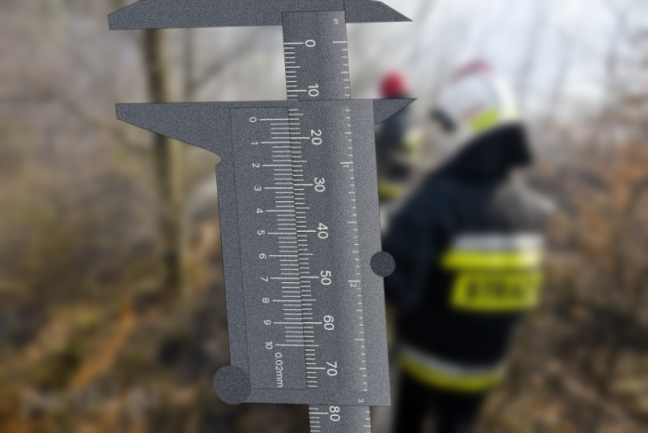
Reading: 16.0 mm
